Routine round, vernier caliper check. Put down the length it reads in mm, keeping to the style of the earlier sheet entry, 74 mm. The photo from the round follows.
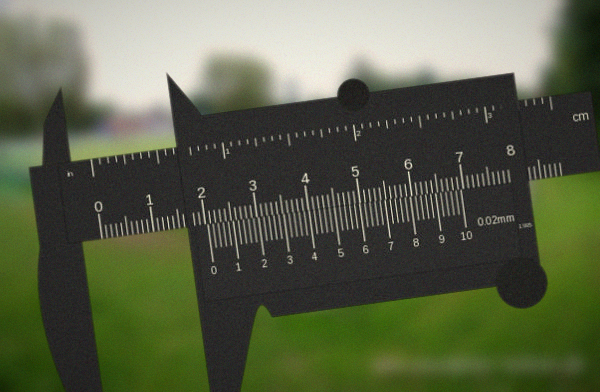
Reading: 20.5 mm
